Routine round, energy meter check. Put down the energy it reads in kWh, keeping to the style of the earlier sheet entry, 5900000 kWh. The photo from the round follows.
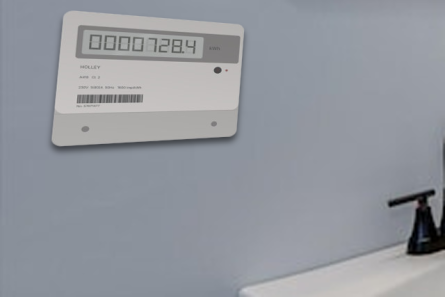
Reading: 728.4 kWh
